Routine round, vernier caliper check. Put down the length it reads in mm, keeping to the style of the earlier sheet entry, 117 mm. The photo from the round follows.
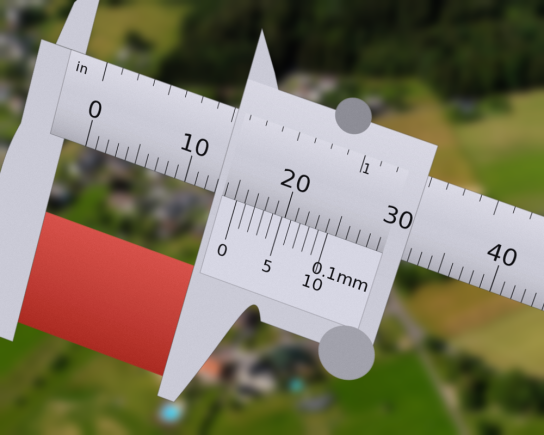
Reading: 15.2 mm
